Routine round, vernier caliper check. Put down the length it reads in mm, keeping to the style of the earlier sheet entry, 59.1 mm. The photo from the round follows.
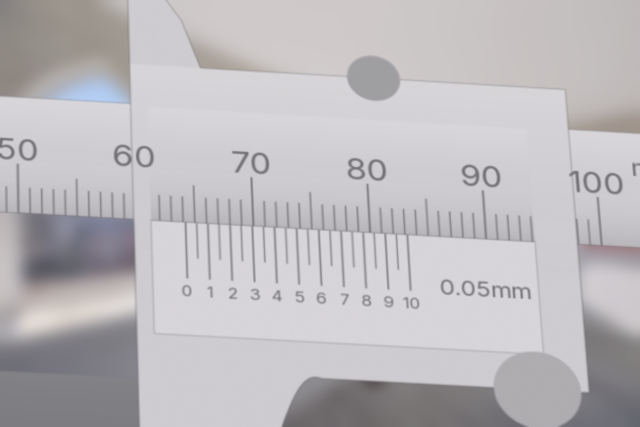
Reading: 64.2 mm
